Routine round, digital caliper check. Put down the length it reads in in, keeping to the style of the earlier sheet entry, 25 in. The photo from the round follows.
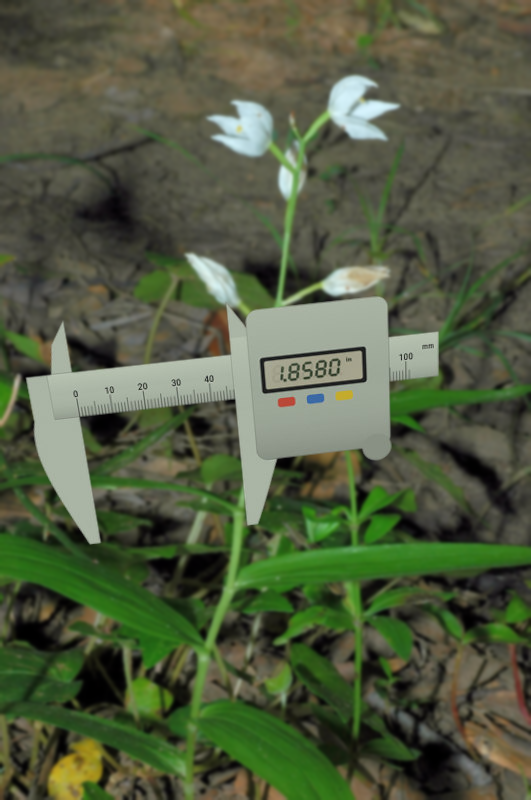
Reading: 1.8580 in
